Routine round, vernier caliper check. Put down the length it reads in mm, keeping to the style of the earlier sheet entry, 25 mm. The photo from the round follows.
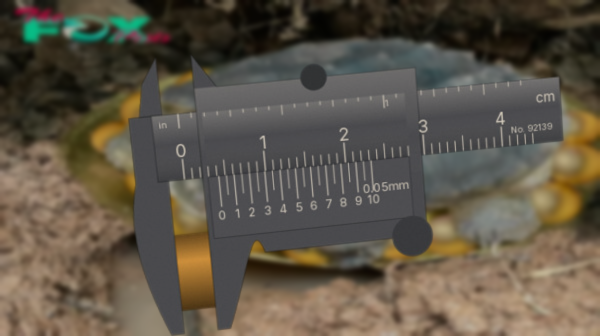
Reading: 4.2 mm
